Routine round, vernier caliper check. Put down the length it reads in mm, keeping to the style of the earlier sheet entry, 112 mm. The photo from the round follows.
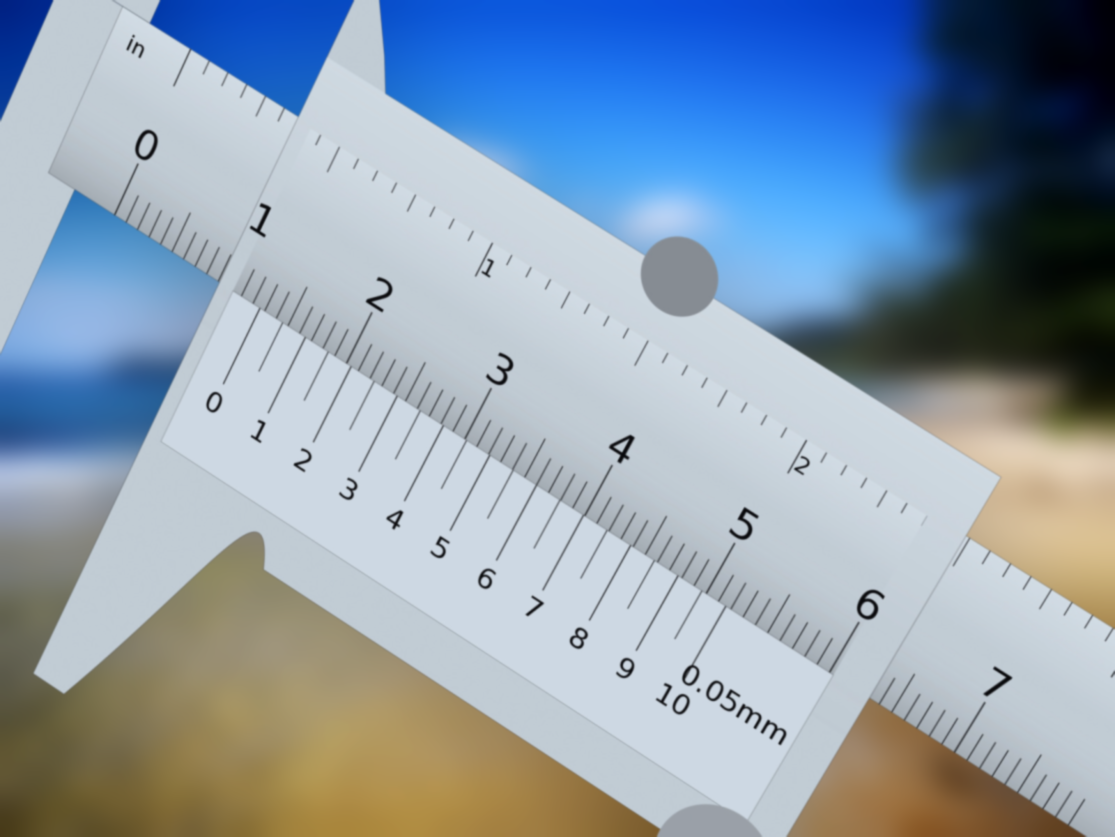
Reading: 12.6 mm
